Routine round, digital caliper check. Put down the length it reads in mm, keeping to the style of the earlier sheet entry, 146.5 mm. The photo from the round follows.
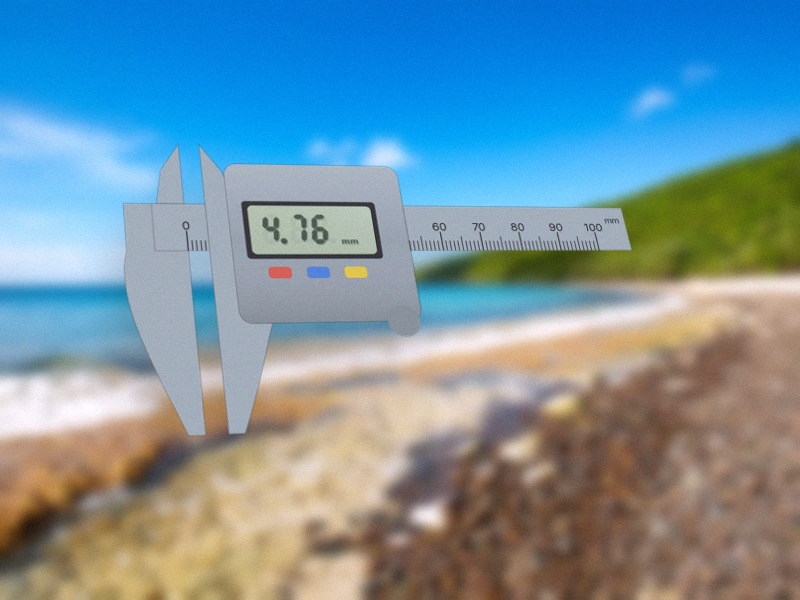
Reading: 4.76 mm
